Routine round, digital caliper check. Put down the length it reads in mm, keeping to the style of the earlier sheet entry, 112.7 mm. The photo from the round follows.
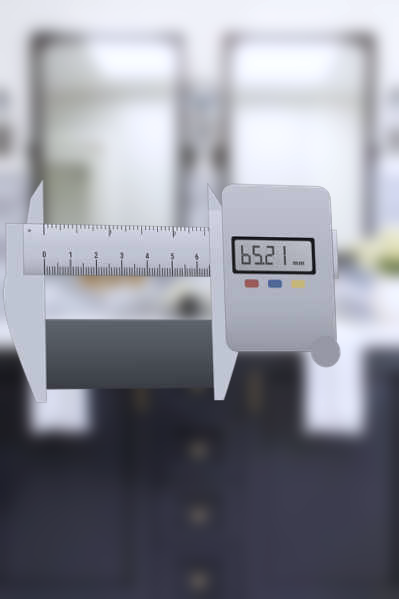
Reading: 65.21 mm
